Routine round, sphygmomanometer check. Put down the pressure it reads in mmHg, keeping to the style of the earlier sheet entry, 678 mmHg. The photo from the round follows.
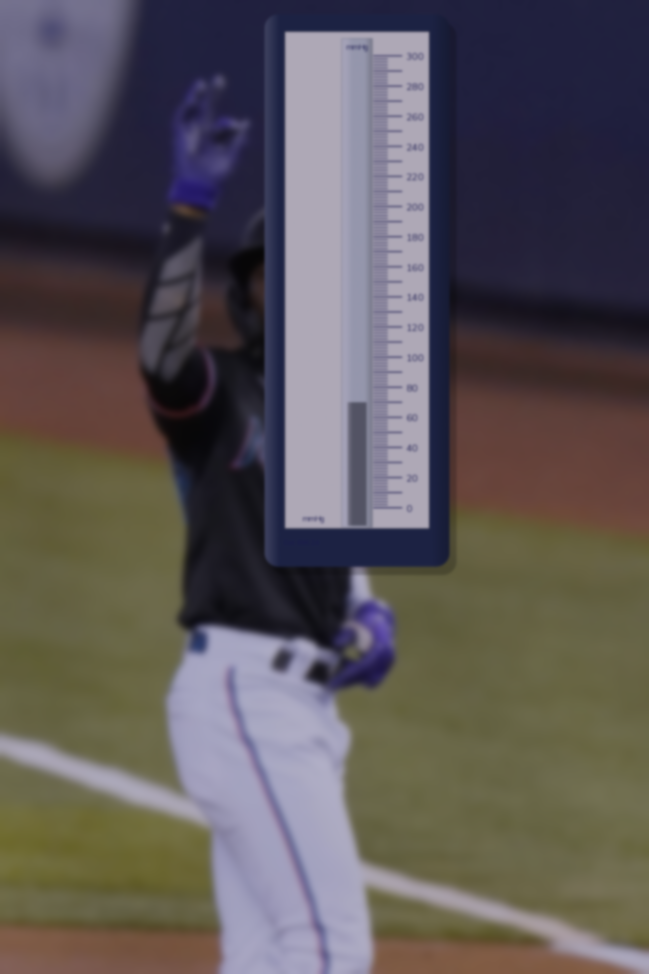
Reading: 70 mmHg
